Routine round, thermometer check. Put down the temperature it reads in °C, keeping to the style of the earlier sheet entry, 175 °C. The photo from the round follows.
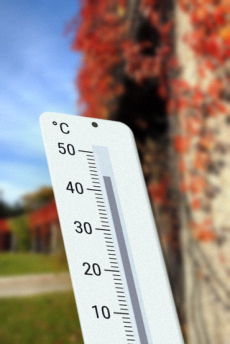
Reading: 44 °C
